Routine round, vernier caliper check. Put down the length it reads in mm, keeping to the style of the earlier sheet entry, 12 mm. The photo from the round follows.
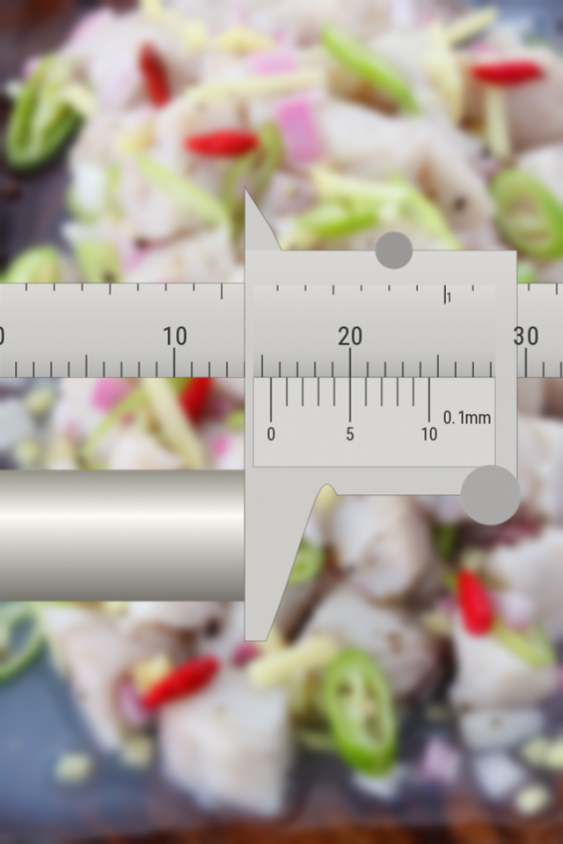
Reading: 15.5 mm
